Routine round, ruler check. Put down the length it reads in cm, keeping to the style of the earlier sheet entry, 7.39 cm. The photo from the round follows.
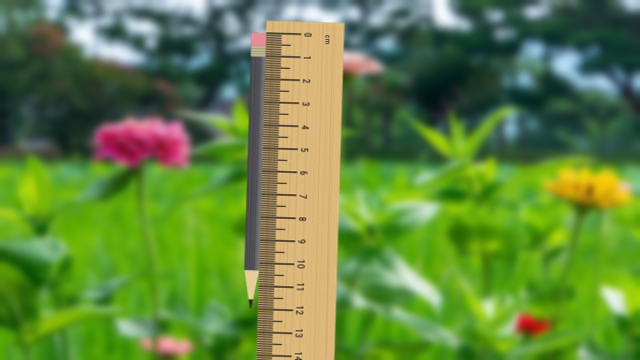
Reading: 12 cm
